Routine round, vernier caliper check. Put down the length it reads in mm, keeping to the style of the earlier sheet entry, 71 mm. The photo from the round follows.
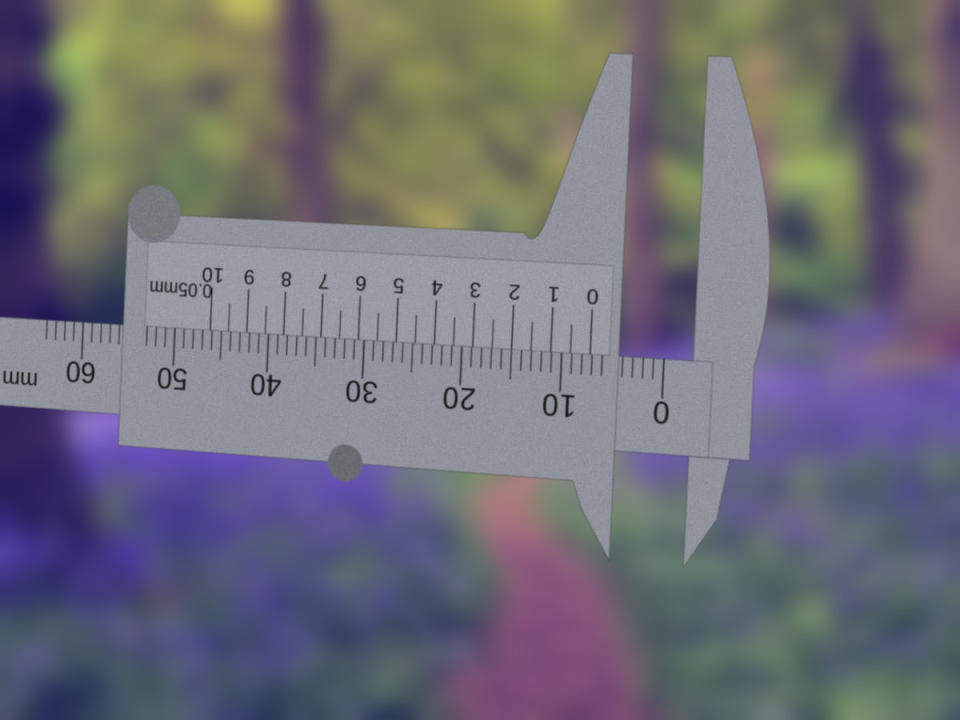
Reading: 7.2 mm
